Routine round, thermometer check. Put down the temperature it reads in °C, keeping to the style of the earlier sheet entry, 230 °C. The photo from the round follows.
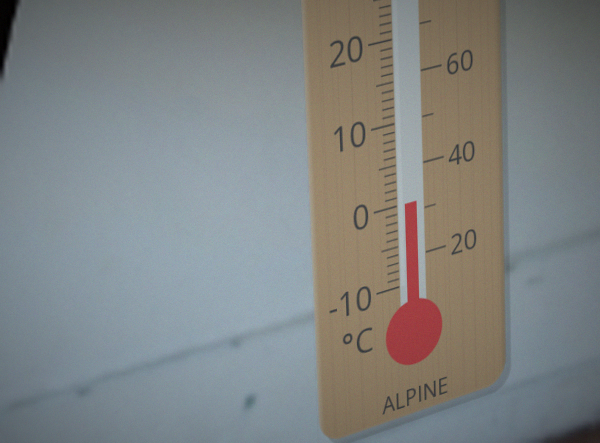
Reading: 0 °C
